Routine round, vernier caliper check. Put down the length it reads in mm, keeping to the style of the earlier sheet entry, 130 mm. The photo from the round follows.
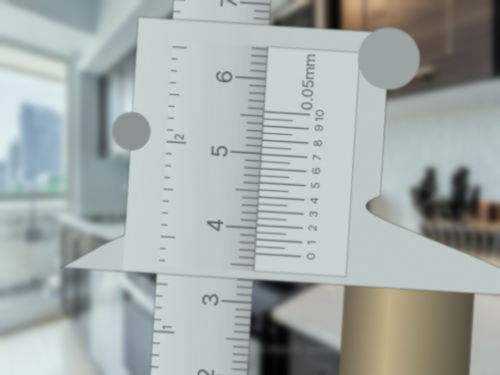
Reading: 36.6 mm
